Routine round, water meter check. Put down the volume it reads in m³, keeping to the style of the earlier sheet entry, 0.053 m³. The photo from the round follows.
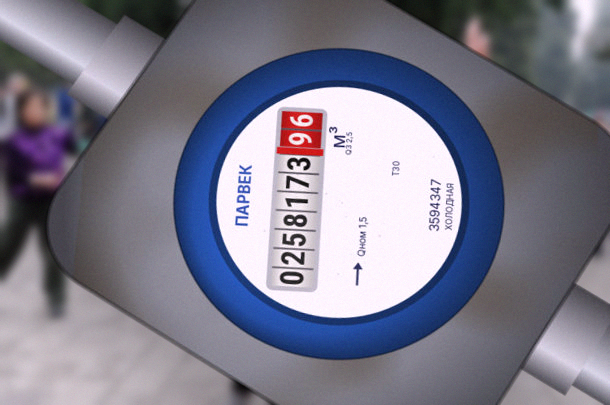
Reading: 258173.96 m³
